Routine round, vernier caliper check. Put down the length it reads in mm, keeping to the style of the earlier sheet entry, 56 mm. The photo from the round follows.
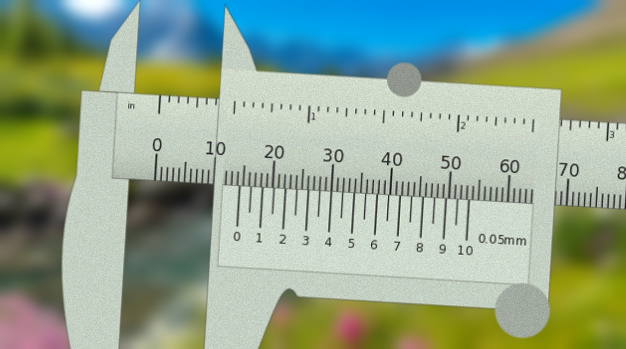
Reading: 14.4 mm
